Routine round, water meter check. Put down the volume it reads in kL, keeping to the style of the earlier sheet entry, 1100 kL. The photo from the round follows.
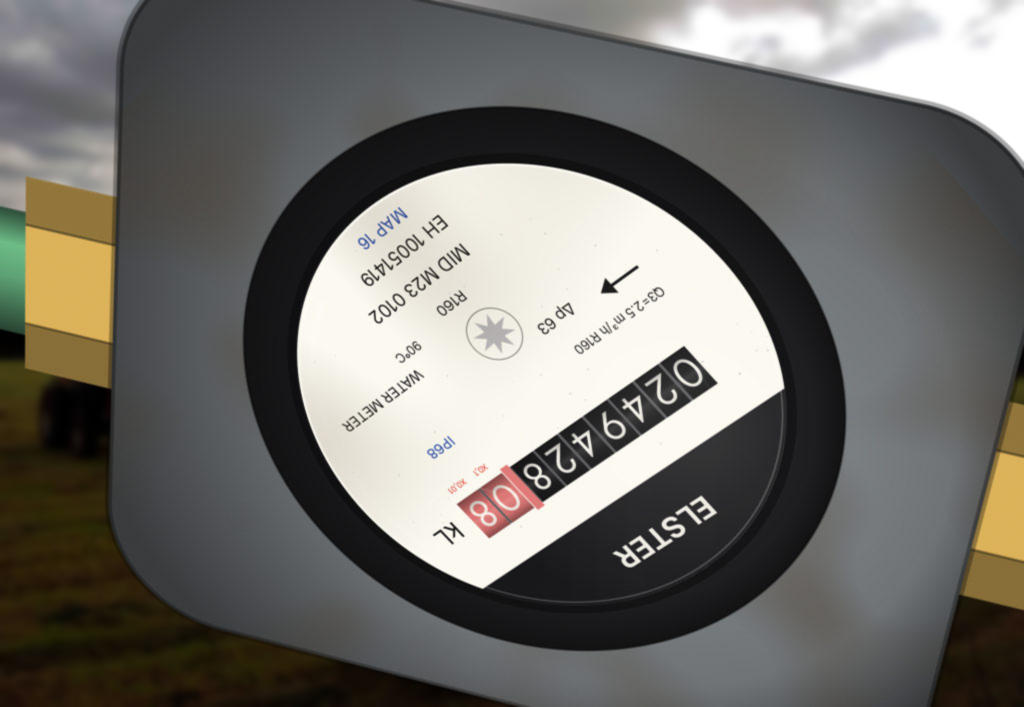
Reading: 249428.08 kL
